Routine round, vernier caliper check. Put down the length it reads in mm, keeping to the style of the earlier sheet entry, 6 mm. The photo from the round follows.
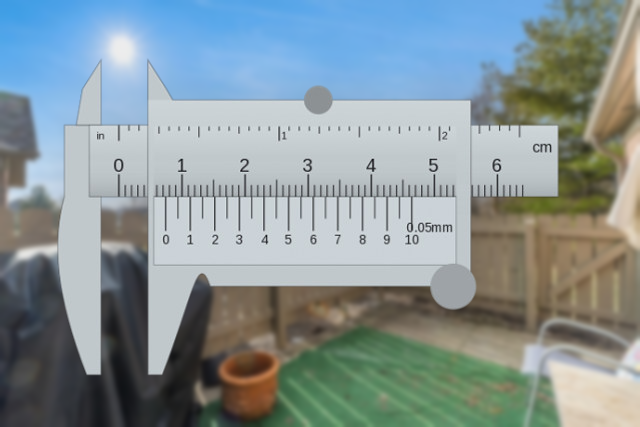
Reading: 7.4 mm
